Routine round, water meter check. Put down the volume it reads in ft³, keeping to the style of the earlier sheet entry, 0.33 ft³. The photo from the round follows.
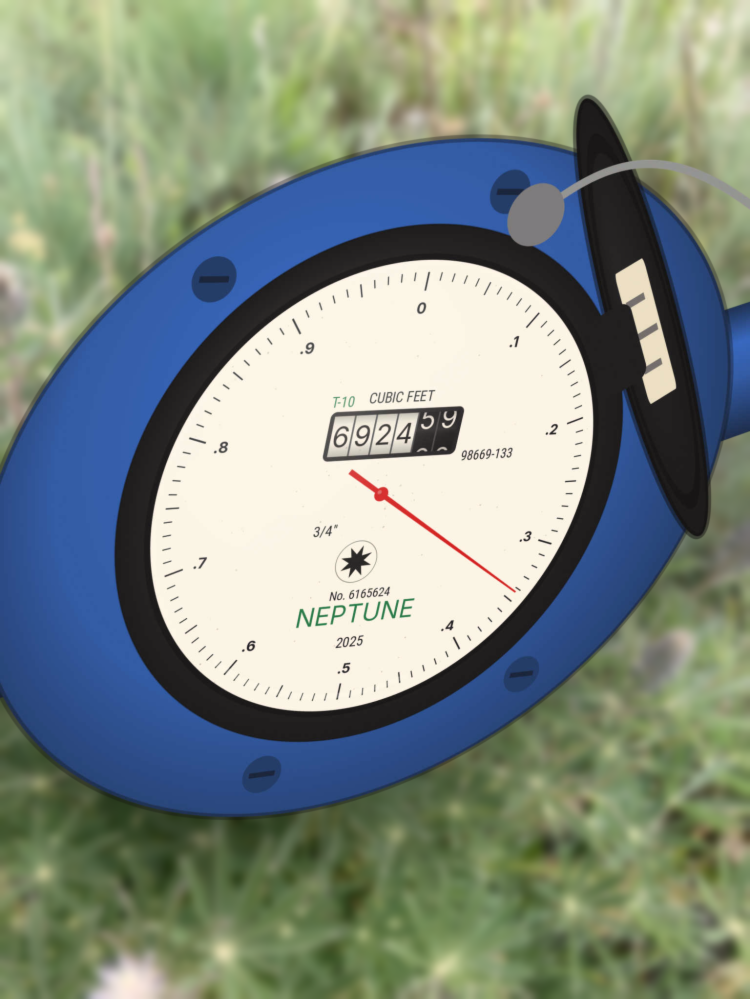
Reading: 692459.34 ft³
